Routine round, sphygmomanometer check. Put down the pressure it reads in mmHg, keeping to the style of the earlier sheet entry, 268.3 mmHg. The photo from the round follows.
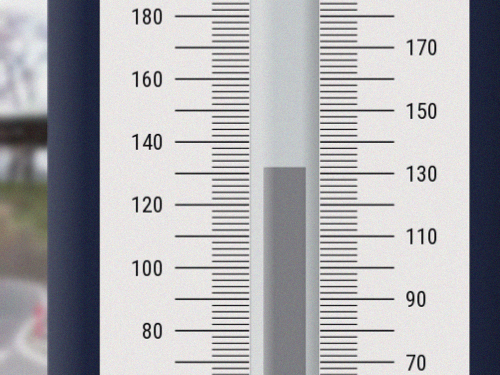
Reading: 132 mmHg
